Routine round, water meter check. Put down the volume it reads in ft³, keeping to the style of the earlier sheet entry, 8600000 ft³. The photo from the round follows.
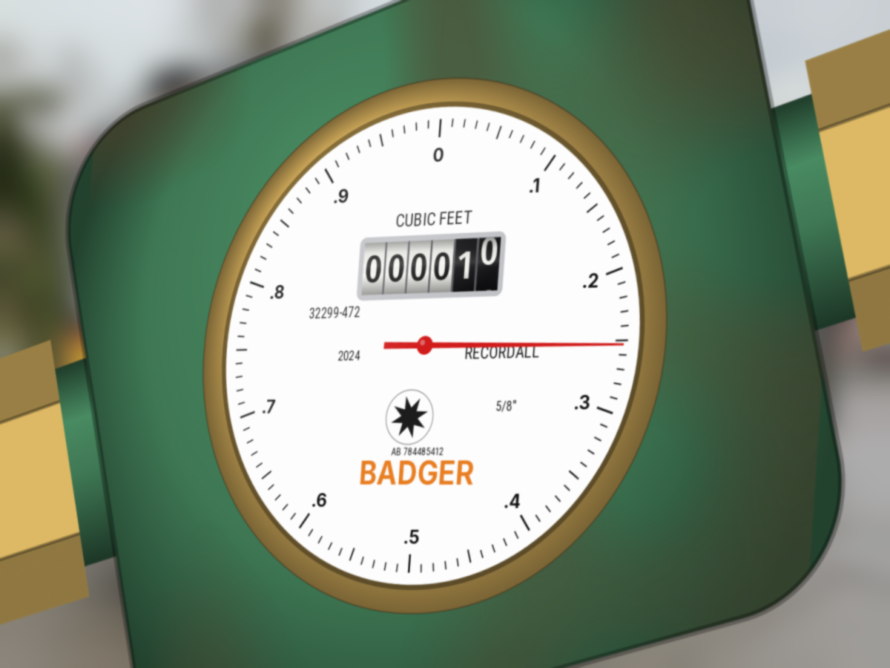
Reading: 10.25 ft³
